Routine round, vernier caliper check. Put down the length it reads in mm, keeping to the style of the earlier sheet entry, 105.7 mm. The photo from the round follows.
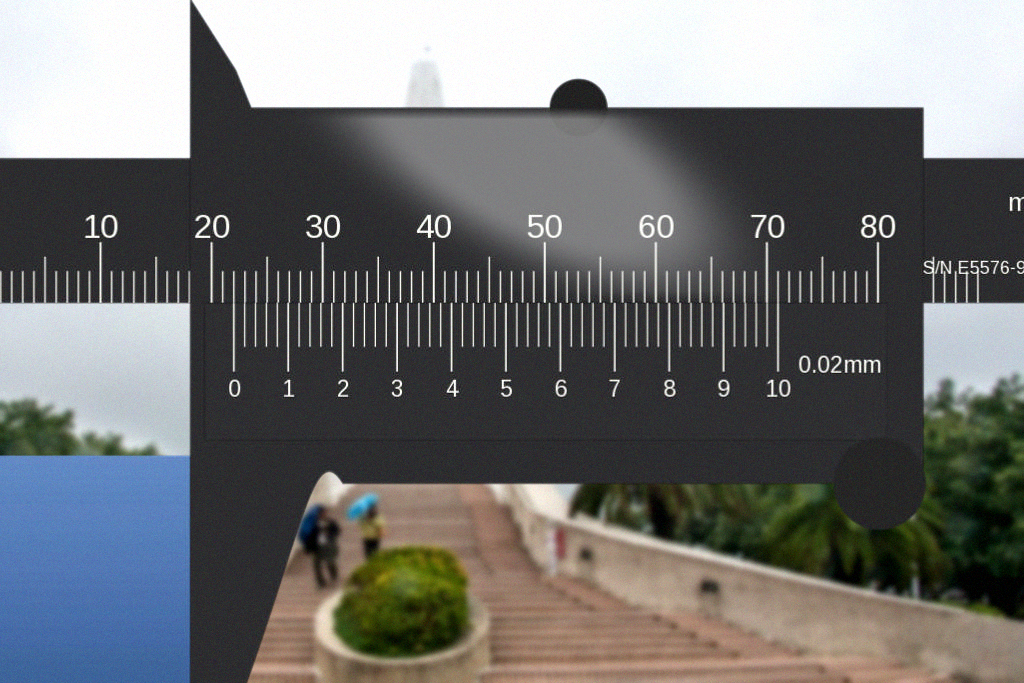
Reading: 22.0 mm
